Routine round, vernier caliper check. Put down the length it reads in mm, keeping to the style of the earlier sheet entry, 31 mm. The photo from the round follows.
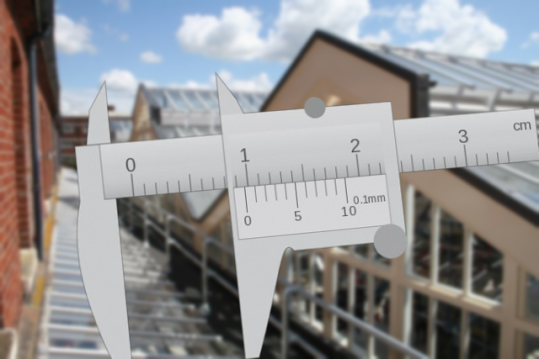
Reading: 9.7 mm
